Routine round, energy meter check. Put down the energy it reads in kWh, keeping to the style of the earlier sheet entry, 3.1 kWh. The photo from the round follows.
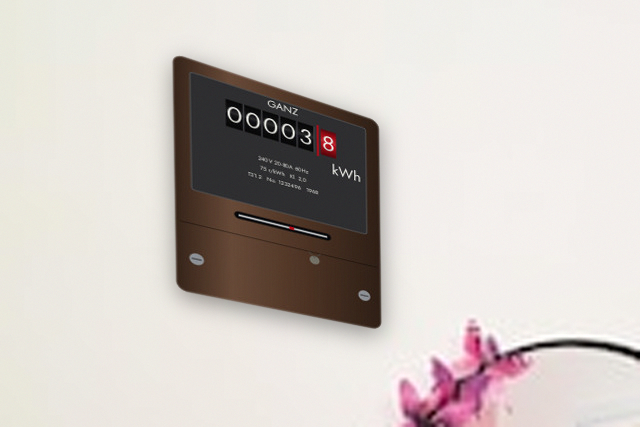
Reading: 3.8 kWh
